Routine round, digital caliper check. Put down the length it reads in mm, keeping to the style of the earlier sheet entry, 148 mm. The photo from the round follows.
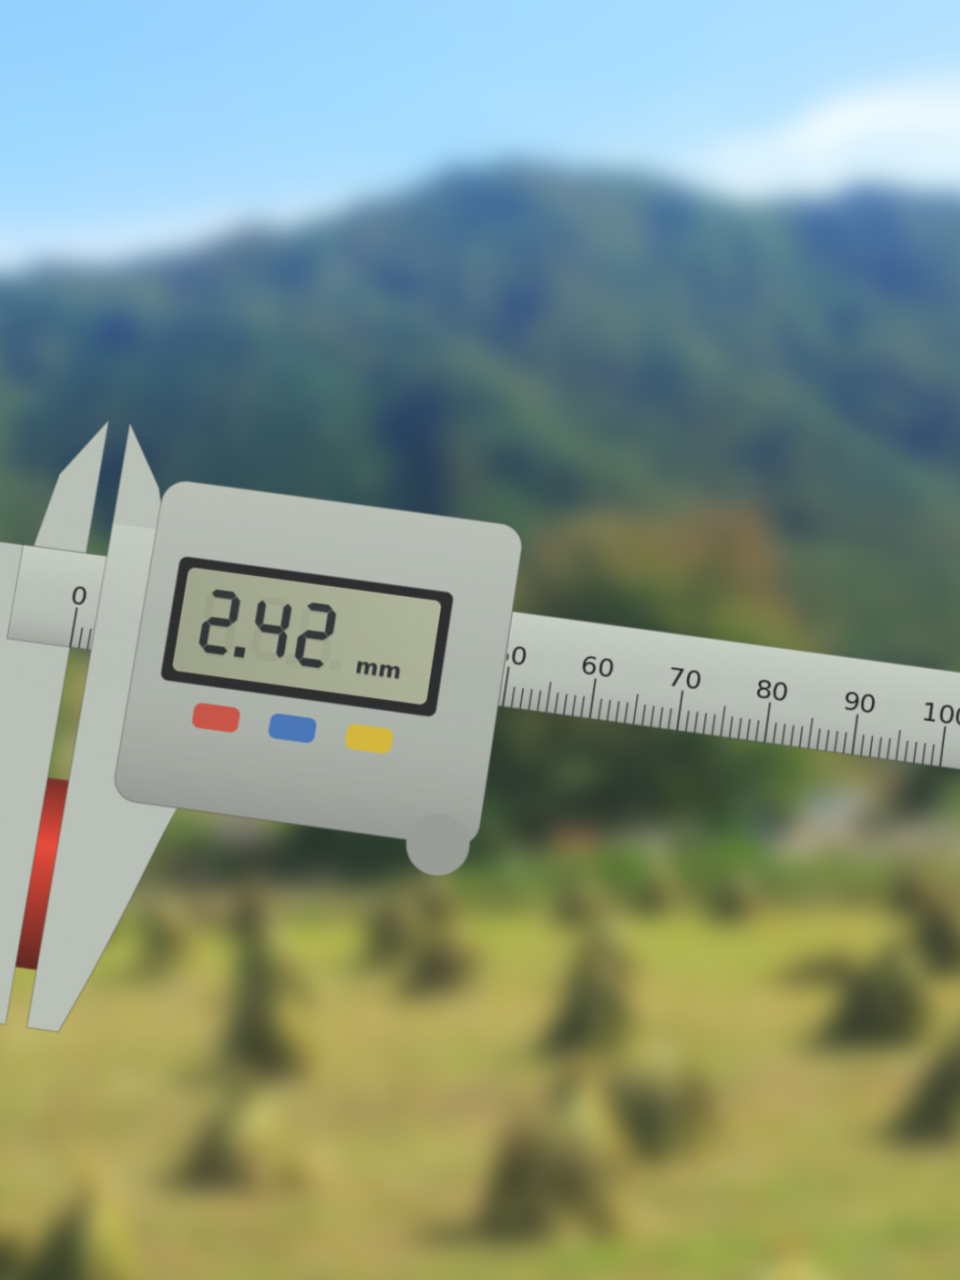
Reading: 2.42 mm
